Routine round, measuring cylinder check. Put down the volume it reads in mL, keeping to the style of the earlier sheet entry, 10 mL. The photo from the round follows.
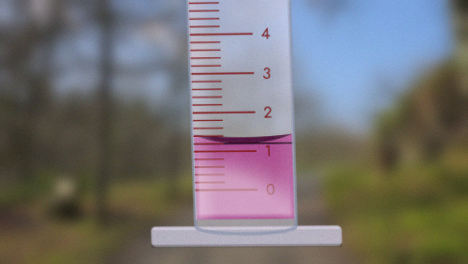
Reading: 1.2 mL
